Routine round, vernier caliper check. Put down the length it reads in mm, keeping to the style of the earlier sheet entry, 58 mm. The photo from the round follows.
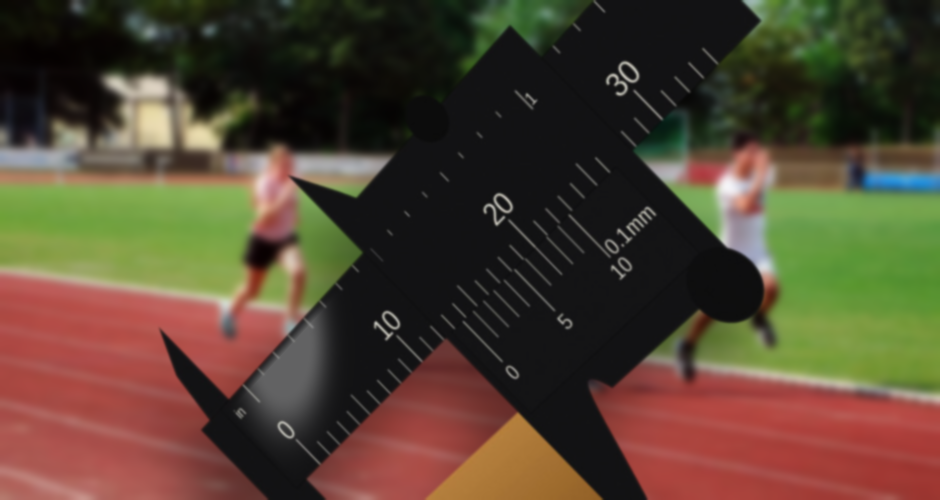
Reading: 13.7 mm
